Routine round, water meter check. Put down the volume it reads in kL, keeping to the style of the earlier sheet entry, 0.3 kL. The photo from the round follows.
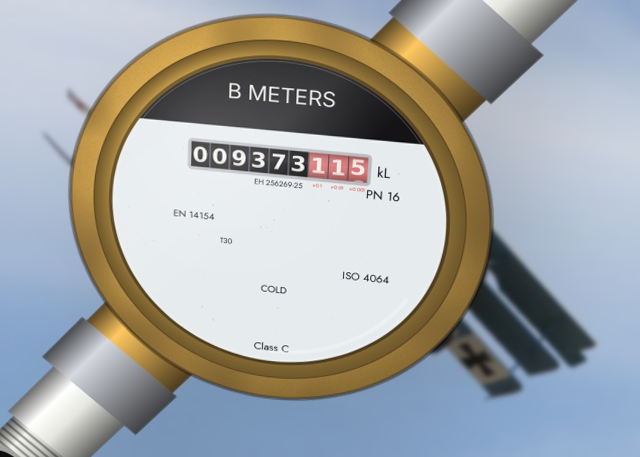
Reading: 9373.115 kL
